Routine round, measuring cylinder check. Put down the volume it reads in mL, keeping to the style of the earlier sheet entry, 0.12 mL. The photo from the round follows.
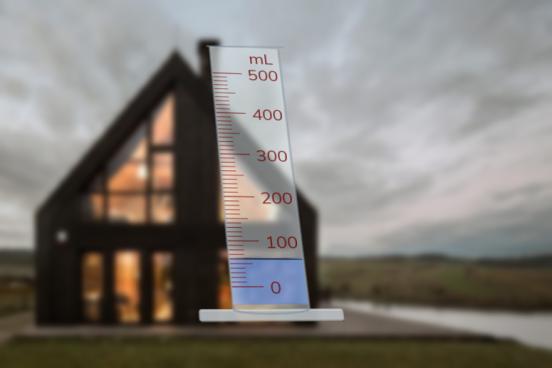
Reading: 60 mL
